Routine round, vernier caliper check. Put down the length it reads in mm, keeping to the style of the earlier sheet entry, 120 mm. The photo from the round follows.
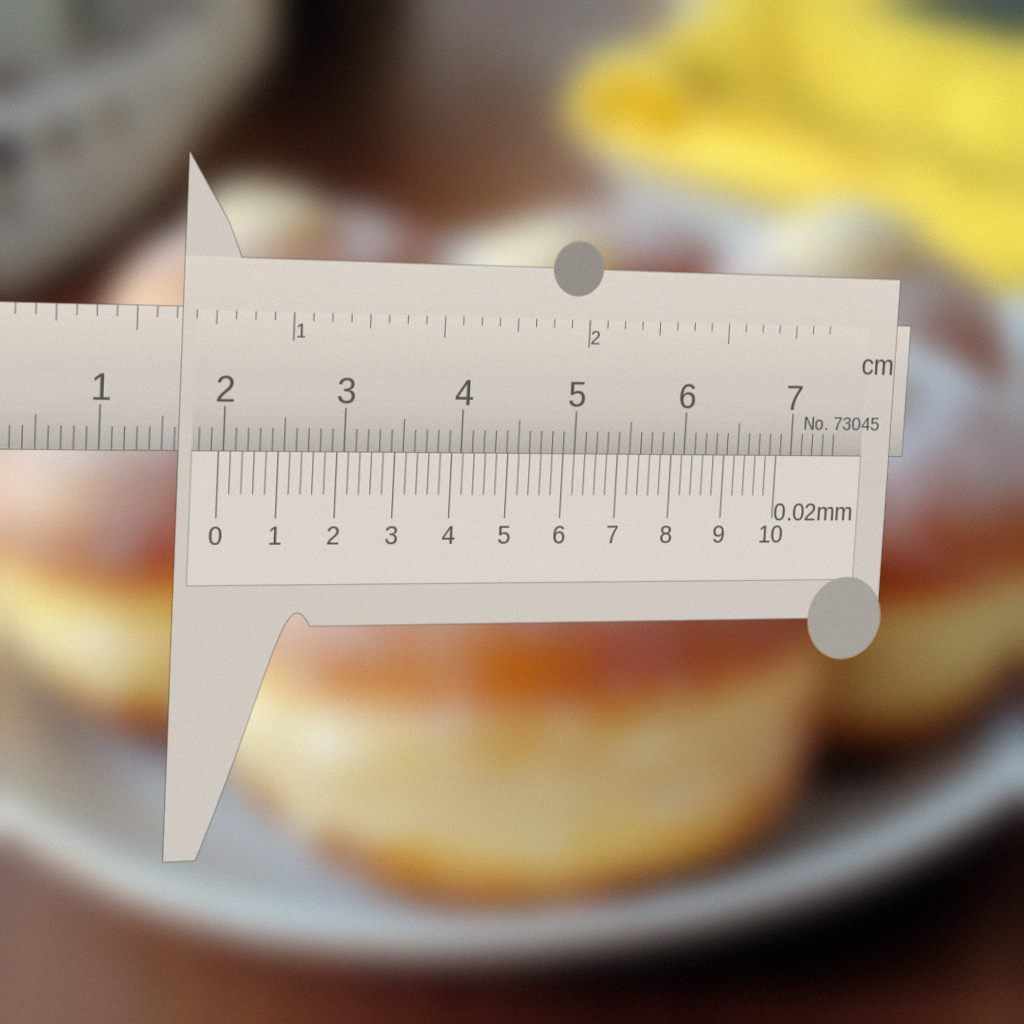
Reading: 19.6 mm
